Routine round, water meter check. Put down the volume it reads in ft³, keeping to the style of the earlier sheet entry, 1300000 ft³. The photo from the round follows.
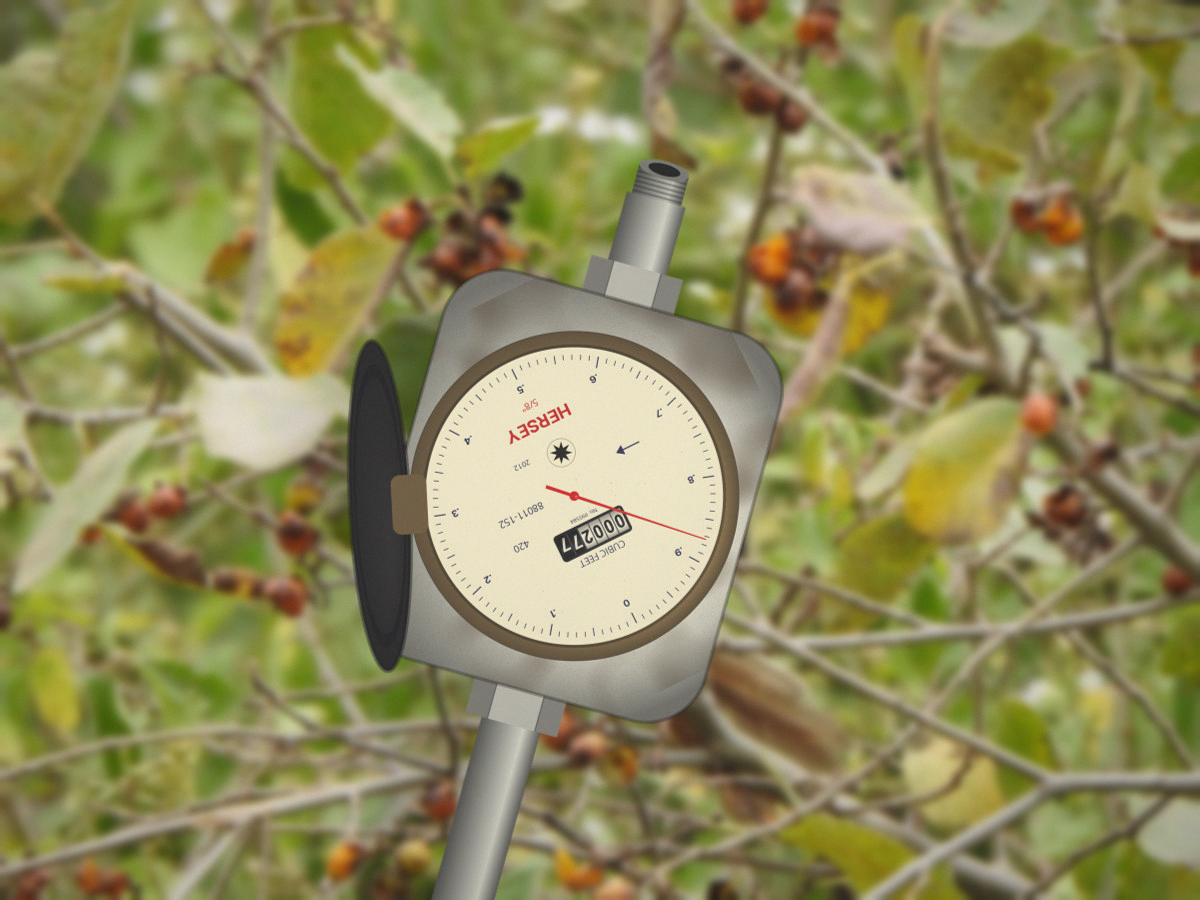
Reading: 276.87 ft³
